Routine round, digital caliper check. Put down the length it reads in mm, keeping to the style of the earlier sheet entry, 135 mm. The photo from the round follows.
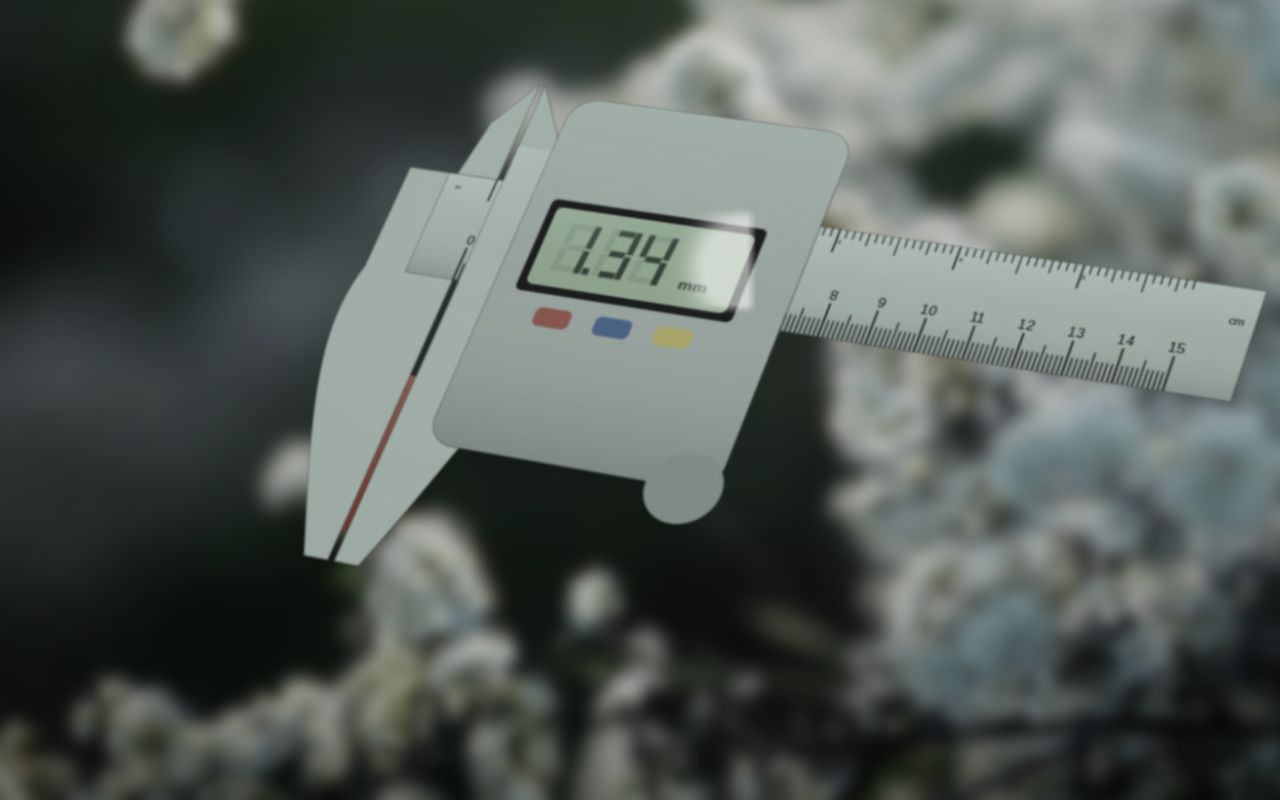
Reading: 1.34 mm
